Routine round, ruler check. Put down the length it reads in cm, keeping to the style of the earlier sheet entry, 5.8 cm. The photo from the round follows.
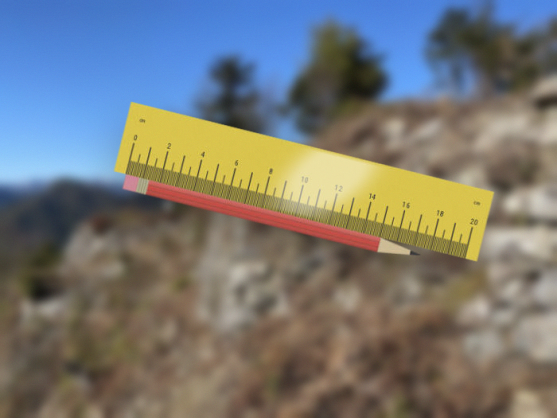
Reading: 17.5 cm
